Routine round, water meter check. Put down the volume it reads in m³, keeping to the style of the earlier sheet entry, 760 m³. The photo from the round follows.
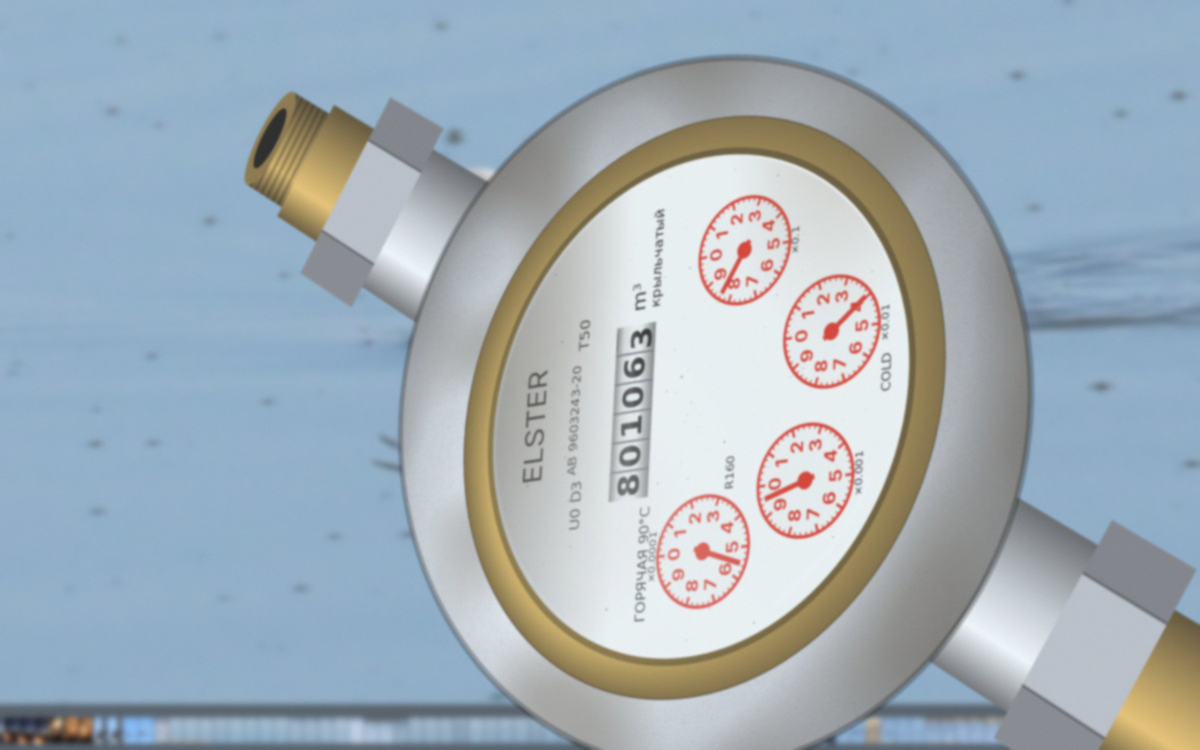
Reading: 801062.8395 m³
